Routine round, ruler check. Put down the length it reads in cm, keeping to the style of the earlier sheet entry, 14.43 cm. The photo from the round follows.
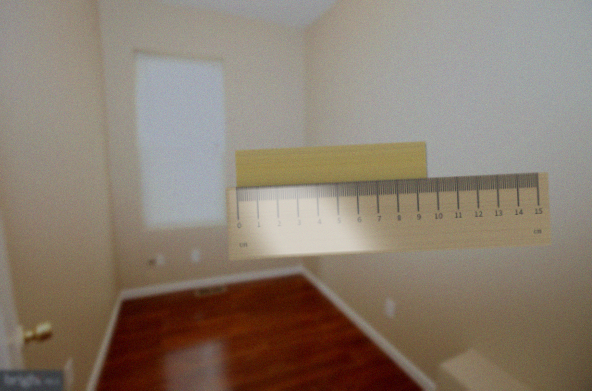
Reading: 9.5 cm
